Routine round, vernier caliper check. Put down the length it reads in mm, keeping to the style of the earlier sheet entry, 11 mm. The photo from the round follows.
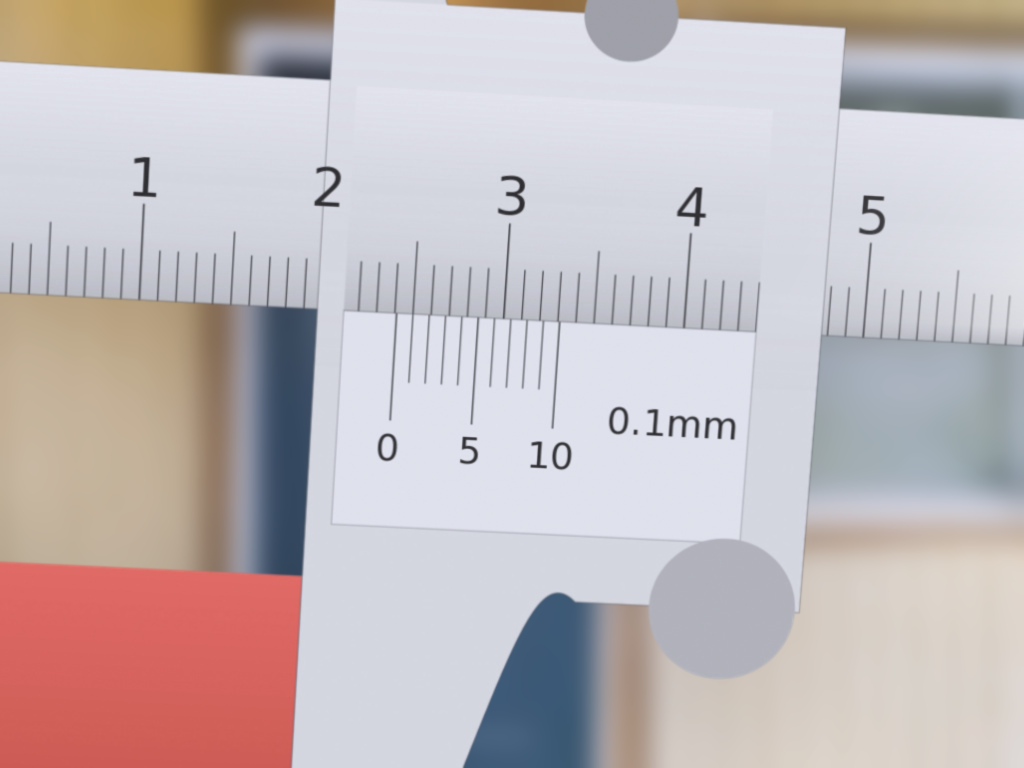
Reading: 24.1 mm
